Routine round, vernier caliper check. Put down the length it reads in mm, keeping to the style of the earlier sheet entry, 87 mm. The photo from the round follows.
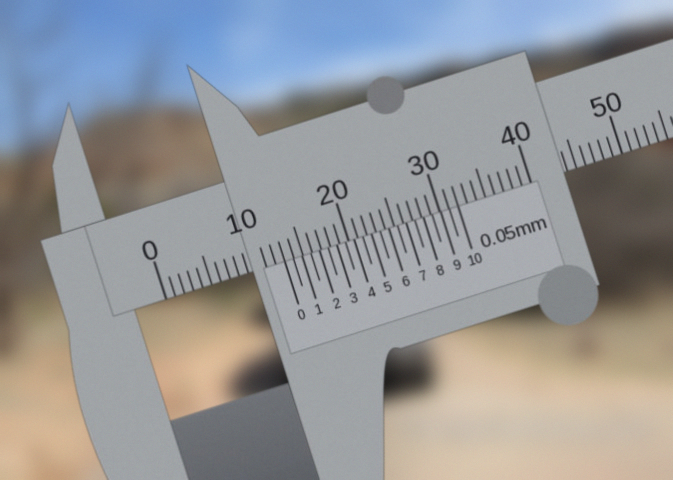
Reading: 13.0 mm
